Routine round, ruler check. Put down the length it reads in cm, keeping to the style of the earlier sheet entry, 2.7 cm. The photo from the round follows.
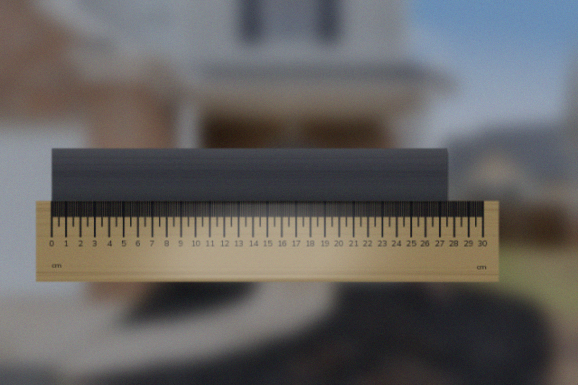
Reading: 27.5 cm
